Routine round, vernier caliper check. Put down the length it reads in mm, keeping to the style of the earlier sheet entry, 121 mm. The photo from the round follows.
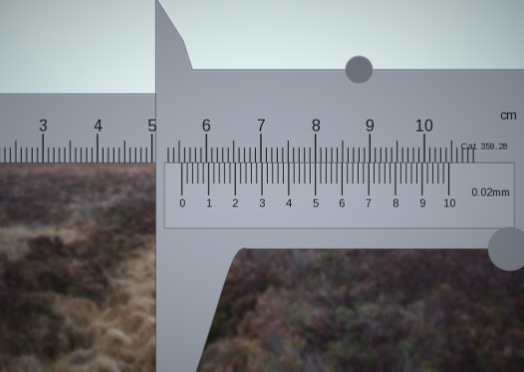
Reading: 55.5 mm
